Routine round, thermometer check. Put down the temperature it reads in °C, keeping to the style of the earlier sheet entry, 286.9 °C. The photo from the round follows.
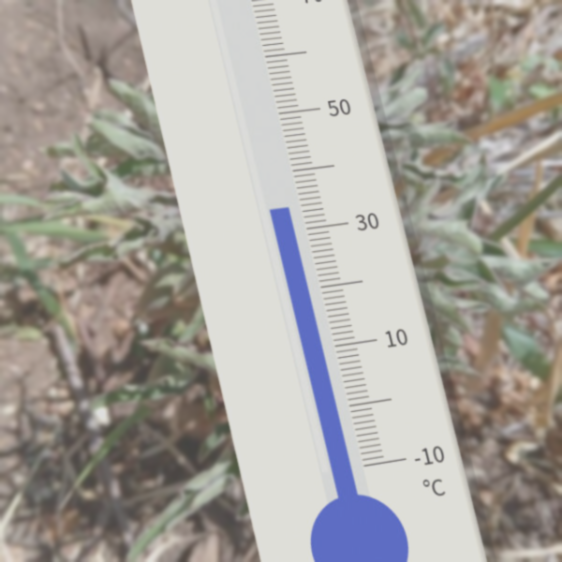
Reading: 34 °C
